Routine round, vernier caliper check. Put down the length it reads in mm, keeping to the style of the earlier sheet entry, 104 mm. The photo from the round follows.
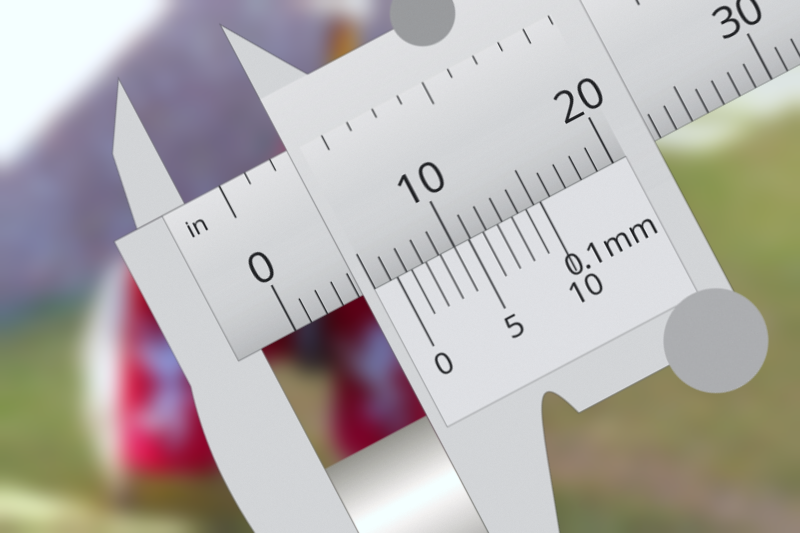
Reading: 6.4 mm
